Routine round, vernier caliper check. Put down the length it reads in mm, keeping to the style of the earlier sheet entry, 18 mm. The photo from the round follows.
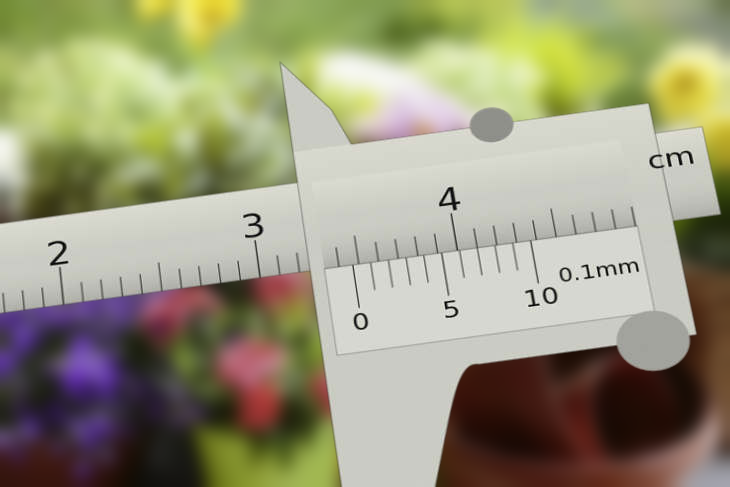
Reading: 34.7 mm
